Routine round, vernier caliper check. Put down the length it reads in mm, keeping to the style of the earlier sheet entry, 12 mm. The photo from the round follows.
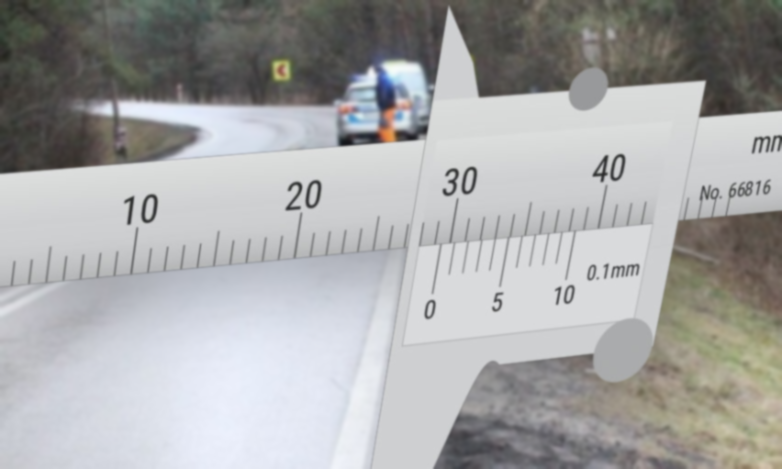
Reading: 29.4 mm
